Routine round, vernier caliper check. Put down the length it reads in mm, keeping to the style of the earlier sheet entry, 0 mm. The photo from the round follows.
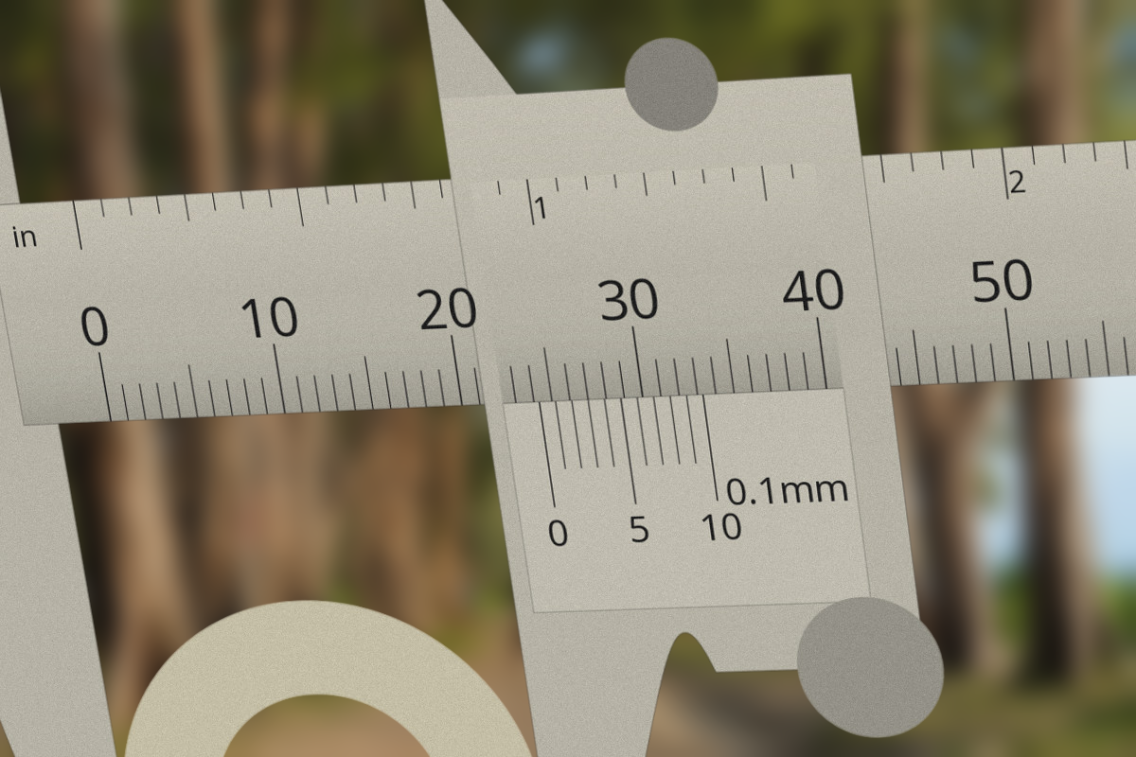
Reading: 24.3 mm
